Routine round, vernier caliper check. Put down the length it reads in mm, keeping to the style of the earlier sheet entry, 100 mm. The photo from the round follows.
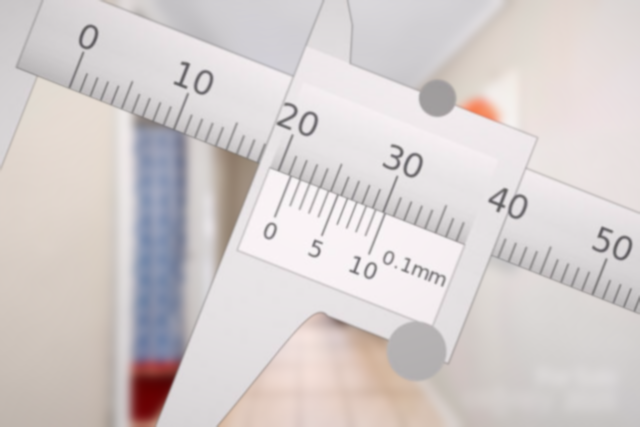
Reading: 21.2 mm
